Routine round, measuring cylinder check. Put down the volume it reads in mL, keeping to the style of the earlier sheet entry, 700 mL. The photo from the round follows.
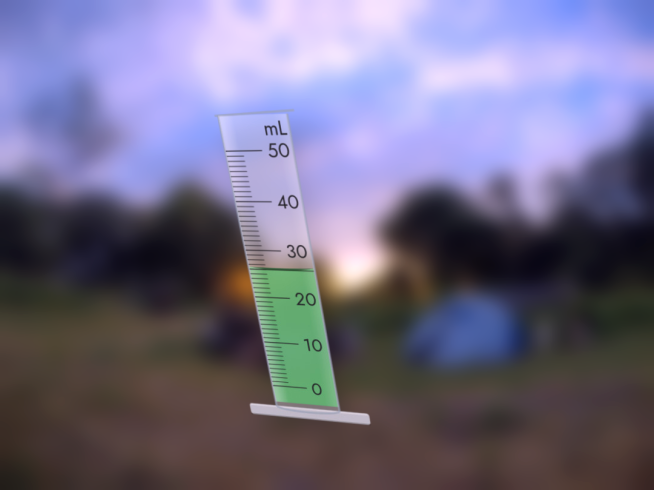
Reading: 26 mL
